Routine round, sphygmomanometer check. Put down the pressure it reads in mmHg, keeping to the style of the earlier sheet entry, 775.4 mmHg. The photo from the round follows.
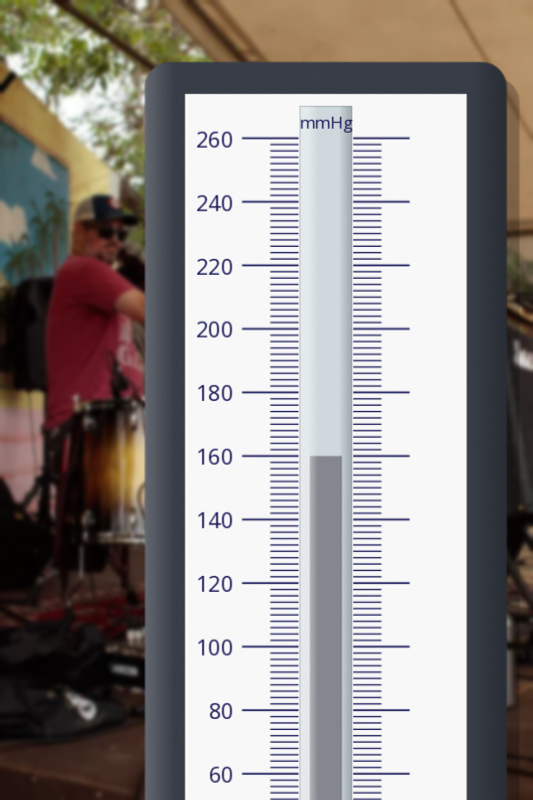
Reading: 160 mmHg
